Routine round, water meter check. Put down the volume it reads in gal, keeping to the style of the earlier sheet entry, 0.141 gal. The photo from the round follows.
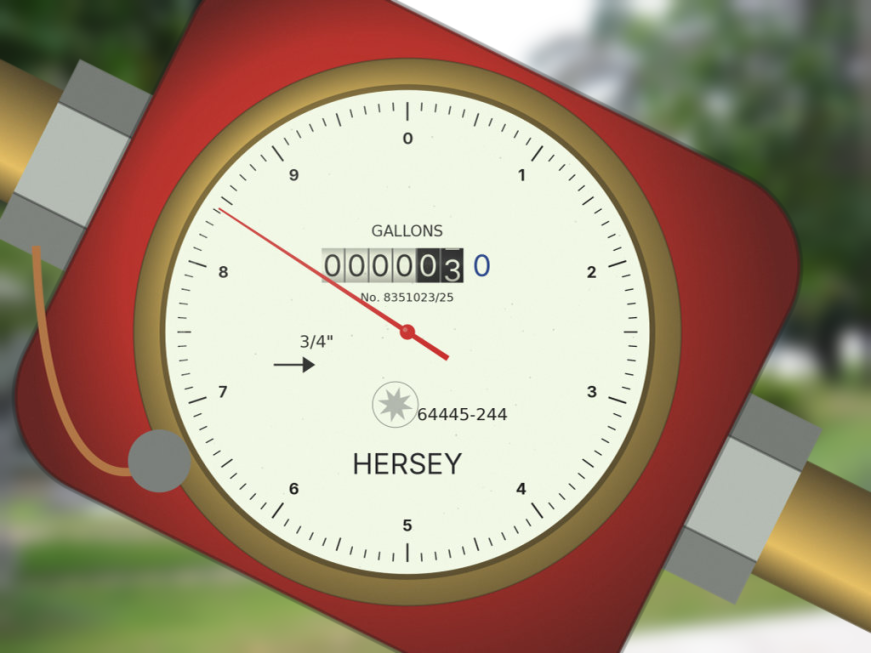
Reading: 28.4 gal
